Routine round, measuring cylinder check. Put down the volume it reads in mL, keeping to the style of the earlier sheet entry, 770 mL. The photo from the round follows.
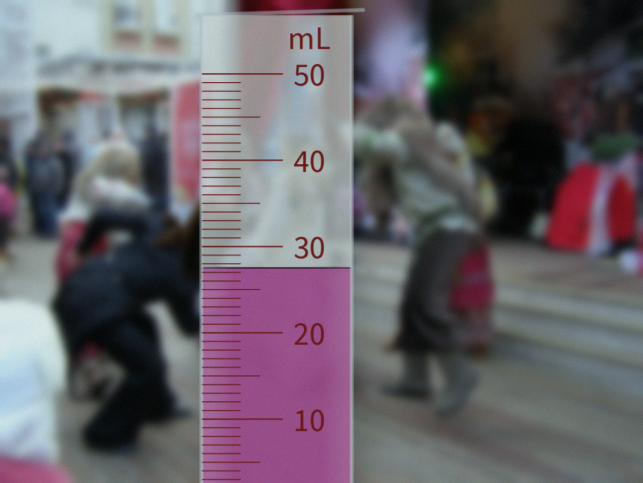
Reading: 27.5 mL
